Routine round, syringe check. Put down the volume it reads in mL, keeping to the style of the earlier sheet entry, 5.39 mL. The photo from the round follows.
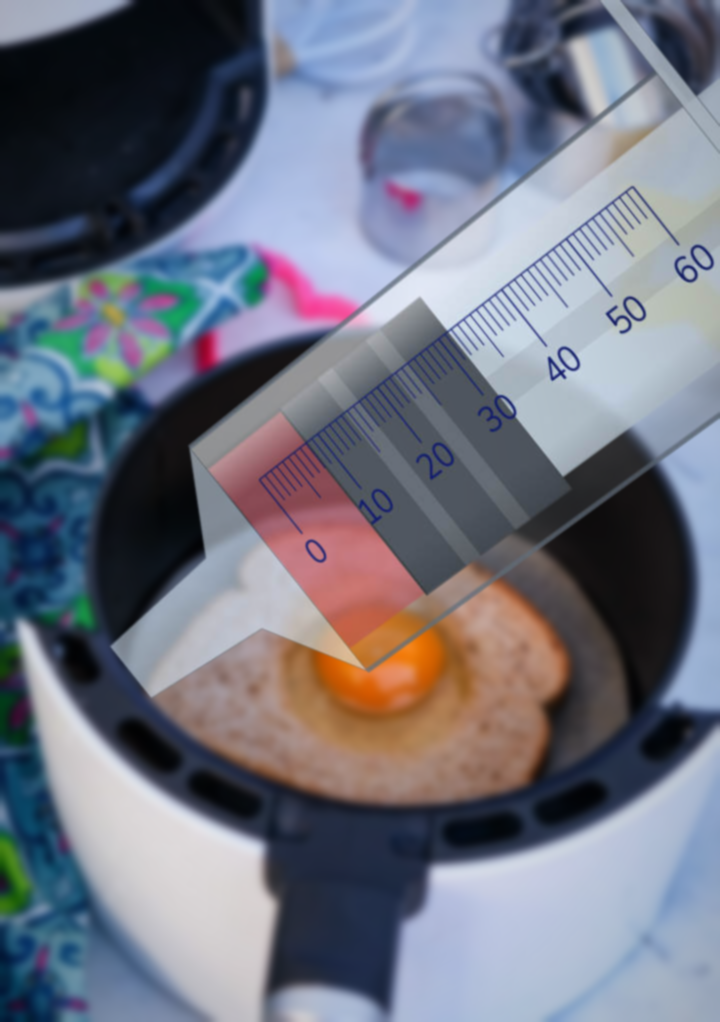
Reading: 8 mL
